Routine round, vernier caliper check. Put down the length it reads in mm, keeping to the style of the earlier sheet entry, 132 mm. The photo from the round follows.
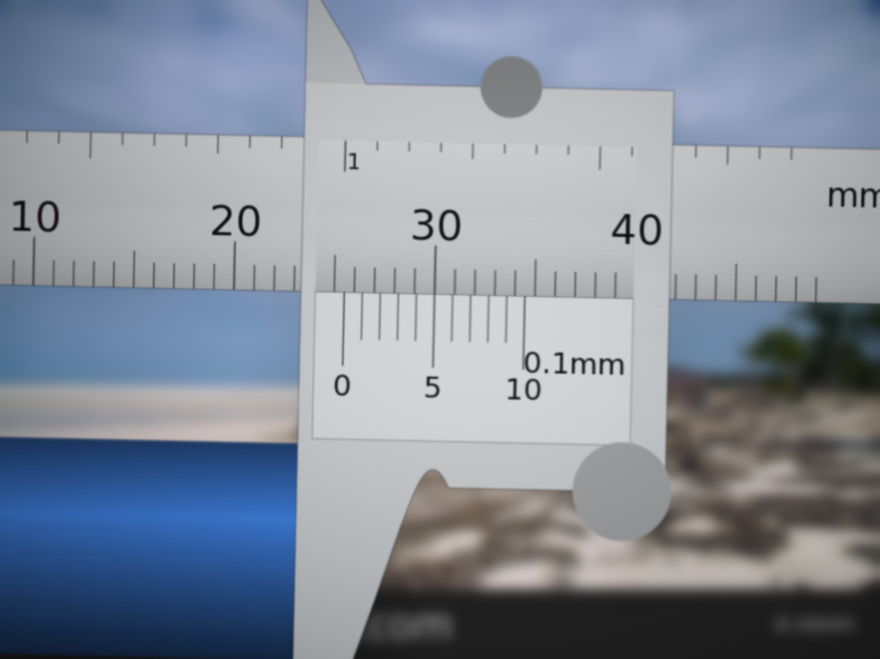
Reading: 25.5 mm
